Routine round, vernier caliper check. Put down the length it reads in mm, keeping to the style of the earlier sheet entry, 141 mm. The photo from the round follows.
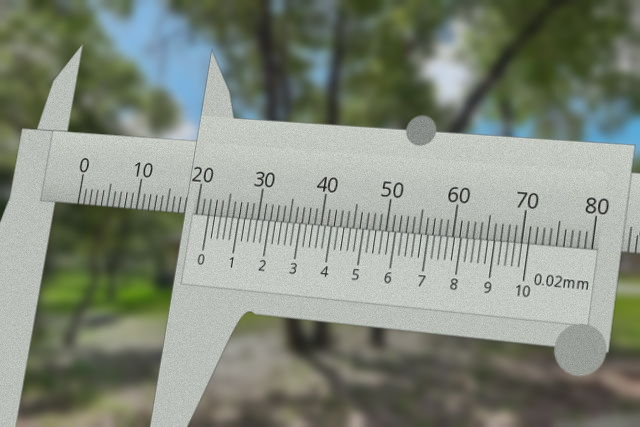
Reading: 22.0 mm
